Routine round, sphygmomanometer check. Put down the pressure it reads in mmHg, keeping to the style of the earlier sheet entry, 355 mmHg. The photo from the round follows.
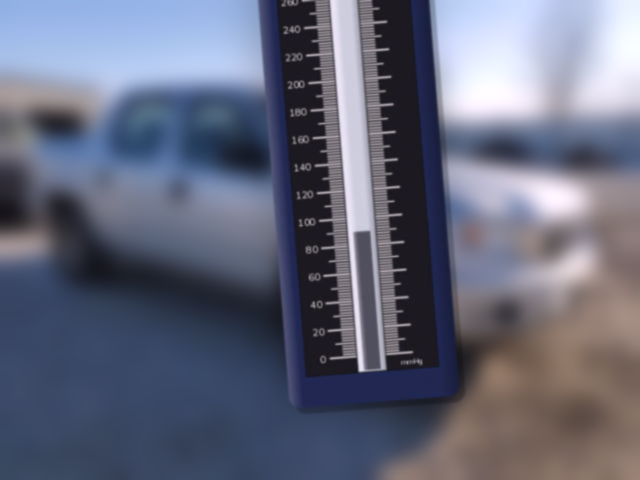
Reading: 90 mmHg
